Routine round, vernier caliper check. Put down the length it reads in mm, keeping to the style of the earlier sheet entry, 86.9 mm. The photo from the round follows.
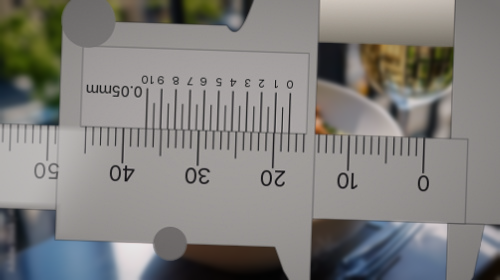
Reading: 18.0 mm
